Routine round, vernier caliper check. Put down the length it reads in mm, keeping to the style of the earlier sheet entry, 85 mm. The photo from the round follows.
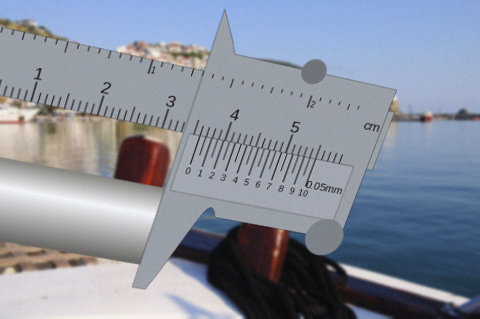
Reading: 36.0 mm
